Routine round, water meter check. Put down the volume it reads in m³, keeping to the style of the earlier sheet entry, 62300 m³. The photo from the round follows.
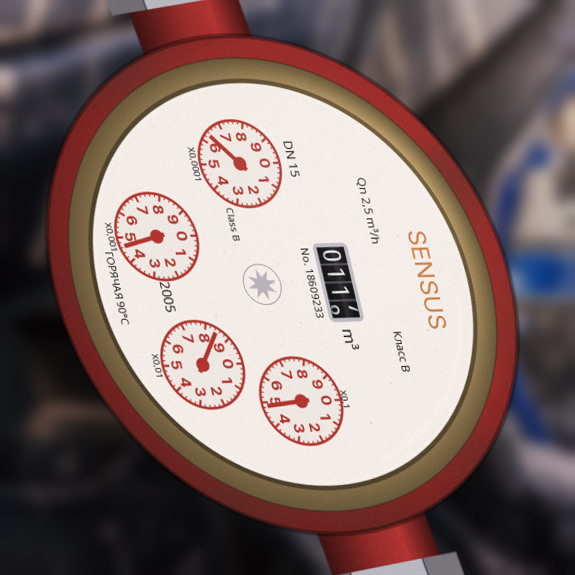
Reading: 117.4846 m³
